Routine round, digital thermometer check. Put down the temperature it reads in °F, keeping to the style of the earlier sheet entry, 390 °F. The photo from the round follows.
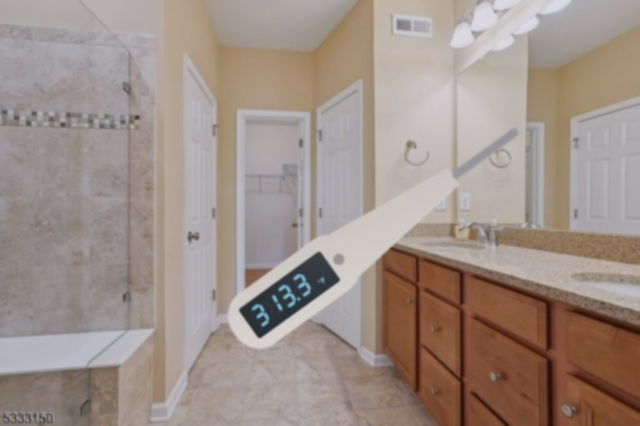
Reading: 313.3 °F
